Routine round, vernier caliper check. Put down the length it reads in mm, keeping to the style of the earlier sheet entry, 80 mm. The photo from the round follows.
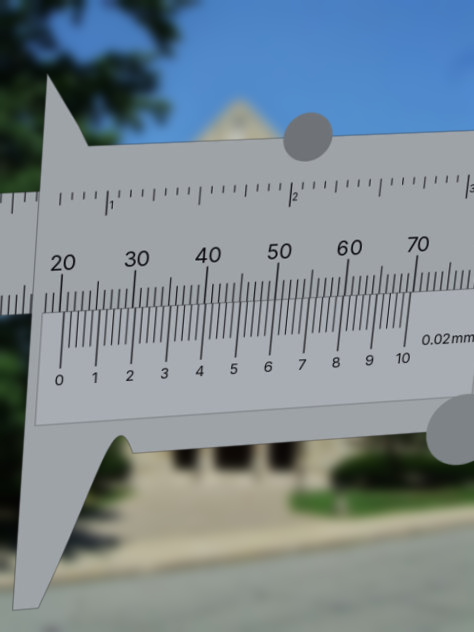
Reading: 20.6 mm
